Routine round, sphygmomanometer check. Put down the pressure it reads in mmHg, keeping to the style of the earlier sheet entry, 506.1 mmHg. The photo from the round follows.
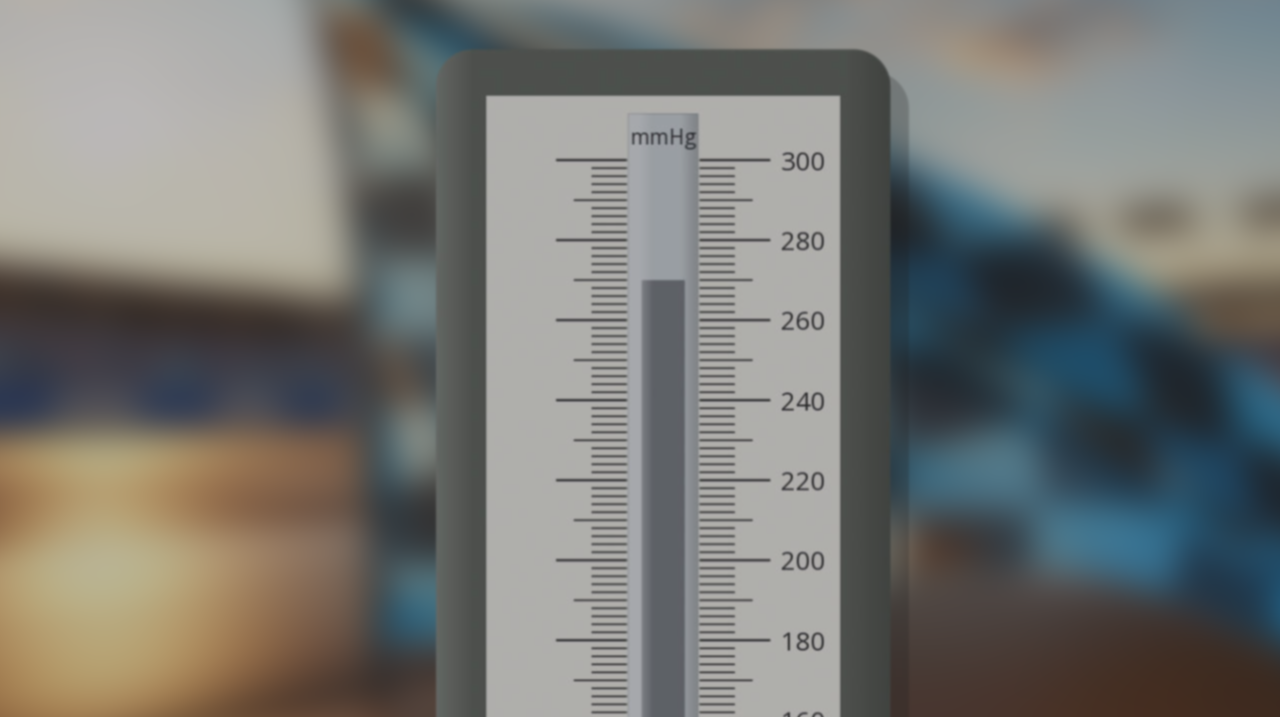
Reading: 270 mmHg
